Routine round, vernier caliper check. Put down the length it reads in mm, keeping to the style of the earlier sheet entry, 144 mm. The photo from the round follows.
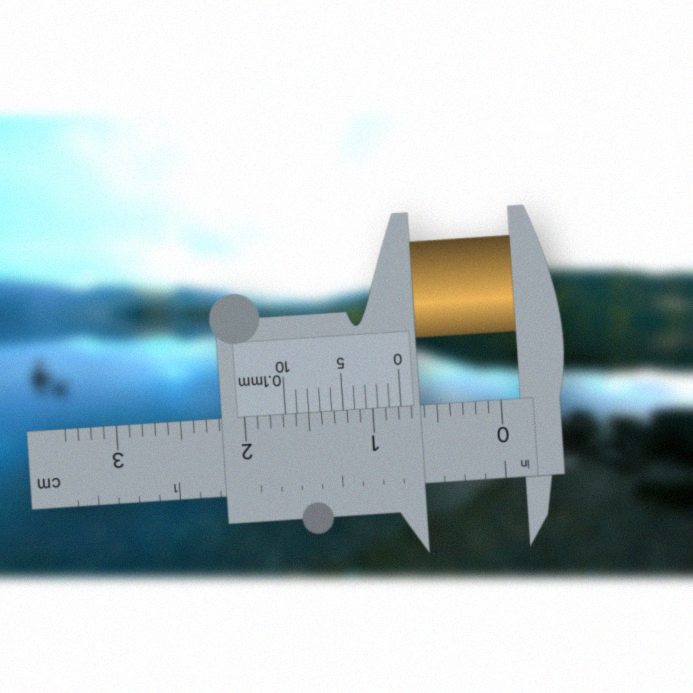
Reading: 7.8 mm
